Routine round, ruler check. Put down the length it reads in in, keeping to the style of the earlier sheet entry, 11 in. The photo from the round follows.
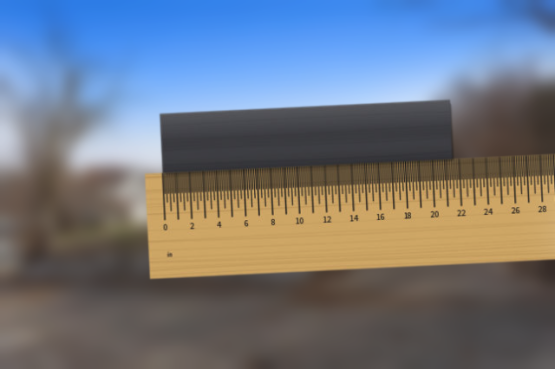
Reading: 21.5 in
